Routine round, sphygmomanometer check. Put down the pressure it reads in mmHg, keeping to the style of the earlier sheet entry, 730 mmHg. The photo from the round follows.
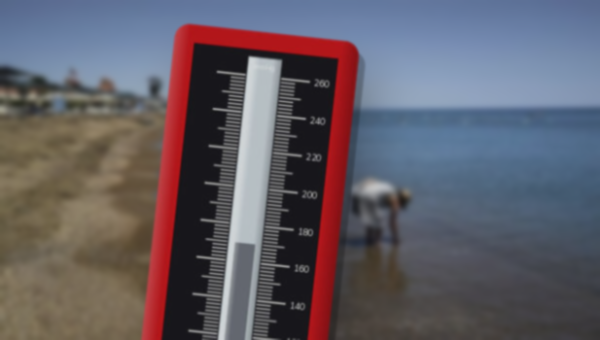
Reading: 170 mmHg
